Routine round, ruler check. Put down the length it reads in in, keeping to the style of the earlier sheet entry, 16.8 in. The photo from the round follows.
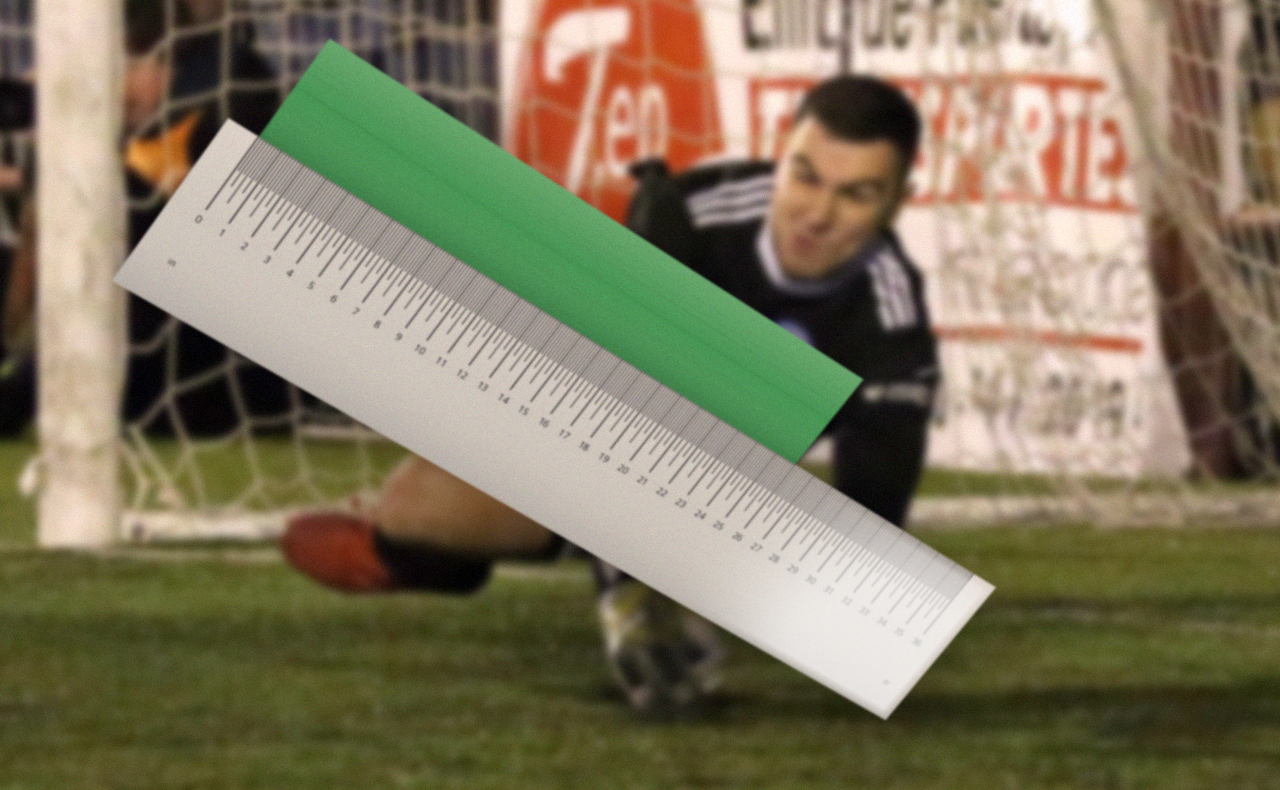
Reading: 26 in
